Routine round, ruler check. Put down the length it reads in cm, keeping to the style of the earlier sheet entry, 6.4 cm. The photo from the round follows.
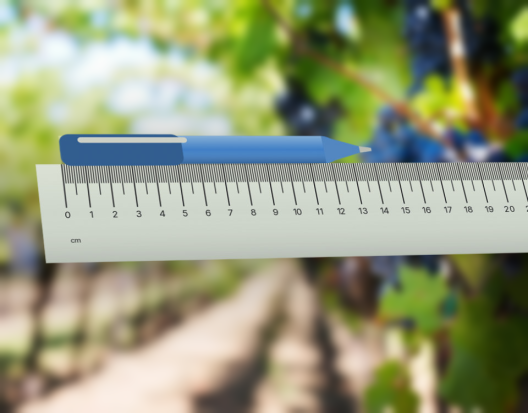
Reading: 14 cm
